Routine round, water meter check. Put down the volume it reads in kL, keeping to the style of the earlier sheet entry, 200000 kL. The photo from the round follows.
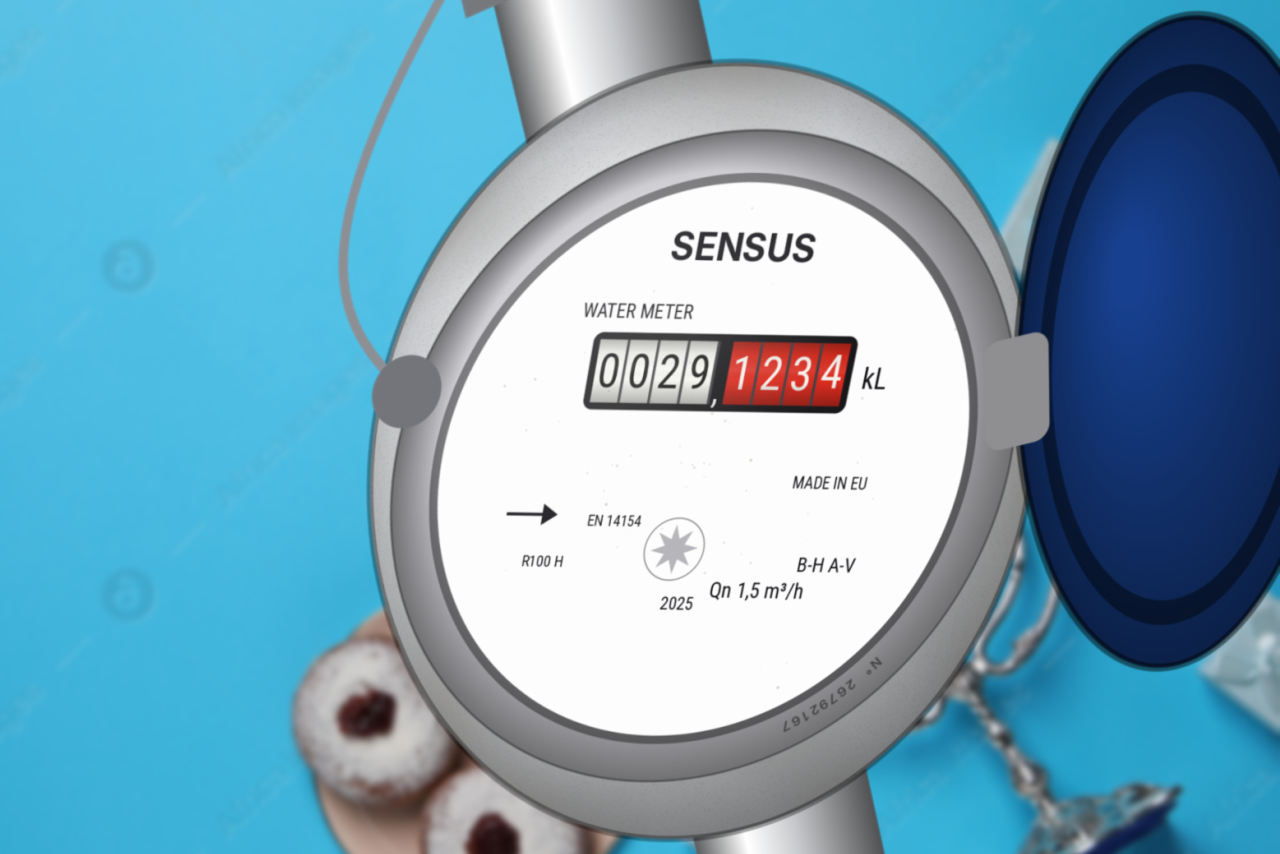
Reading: 29.1234 kL
